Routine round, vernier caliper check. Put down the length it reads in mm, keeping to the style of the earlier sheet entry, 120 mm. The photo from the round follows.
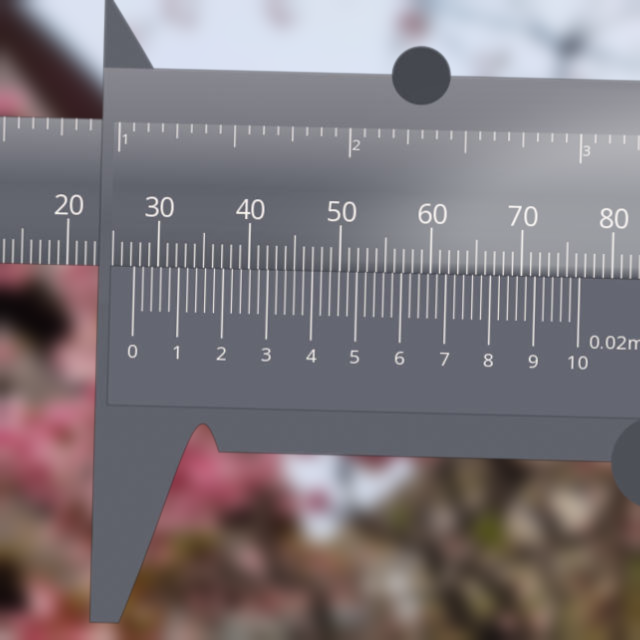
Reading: 27.4 mm
